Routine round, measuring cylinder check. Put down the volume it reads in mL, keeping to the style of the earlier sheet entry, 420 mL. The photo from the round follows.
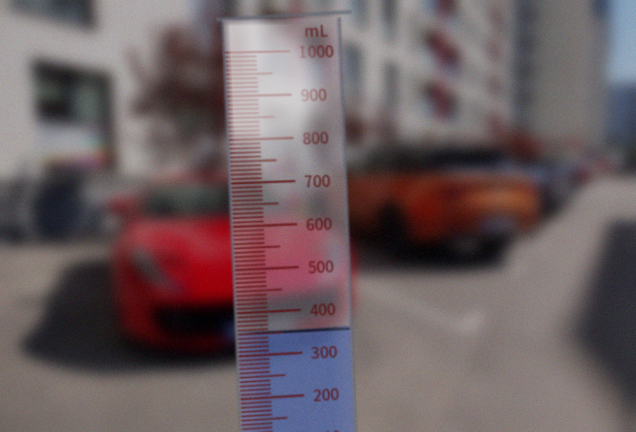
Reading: 350 mL
